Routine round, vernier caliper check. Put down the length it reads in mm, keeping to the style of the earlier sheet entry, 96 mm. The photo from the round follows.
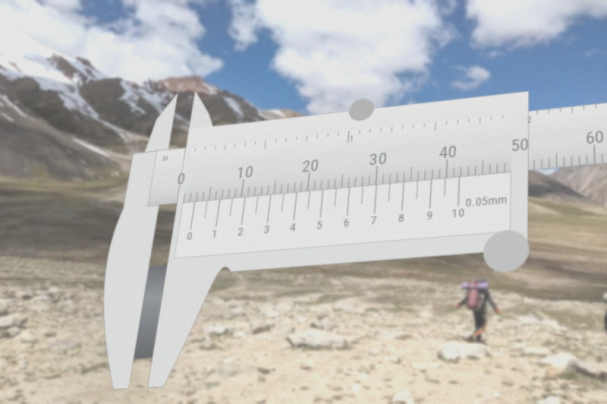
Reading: 2.8 mm
